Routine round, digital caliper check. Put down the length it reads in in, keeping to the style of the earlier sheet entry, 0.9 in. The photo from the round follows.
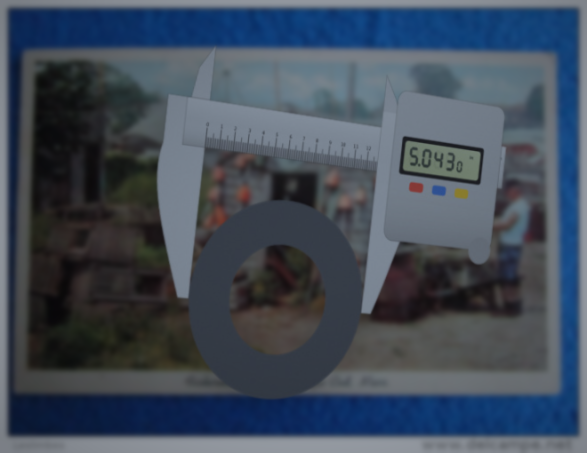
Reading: 5.0430 in
